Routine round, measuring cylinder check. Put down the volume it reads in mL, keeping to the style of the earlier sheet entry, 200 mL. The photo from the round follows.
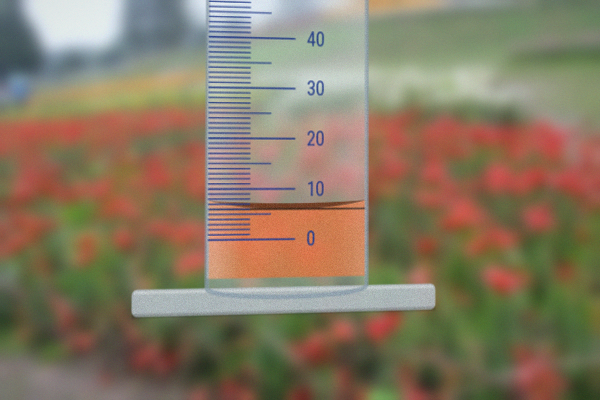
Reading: 6 mL
